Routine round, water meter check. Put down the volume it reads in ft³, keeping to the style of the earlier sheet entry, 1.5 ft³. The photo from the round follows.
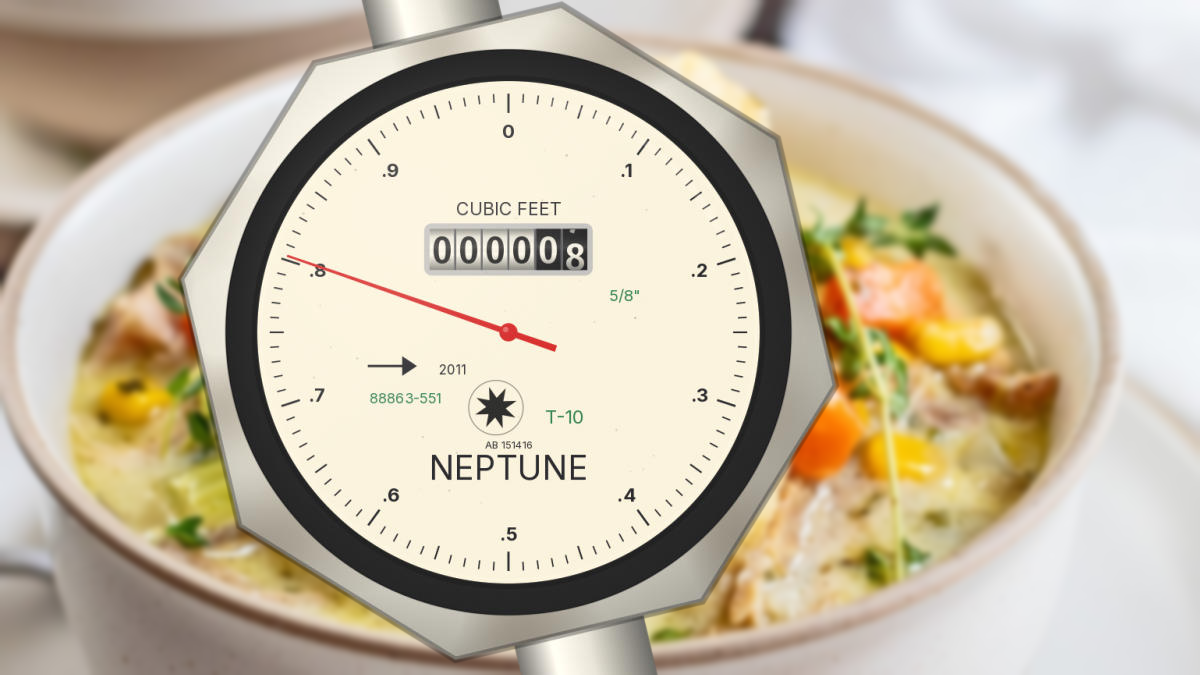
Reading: 7.80 ft³
